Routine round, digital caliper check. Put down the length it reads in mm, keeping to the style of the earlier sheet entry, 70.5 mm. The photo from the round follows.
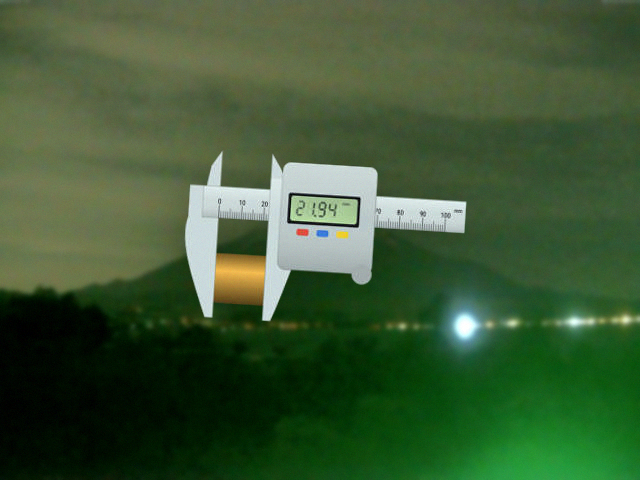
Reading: 21.94 mm
